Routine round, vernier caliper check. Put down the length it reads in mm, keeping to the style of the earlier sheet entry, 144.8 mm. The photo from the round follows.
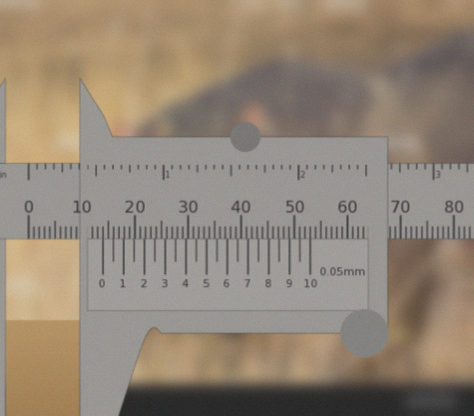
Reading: 14.0 mm
